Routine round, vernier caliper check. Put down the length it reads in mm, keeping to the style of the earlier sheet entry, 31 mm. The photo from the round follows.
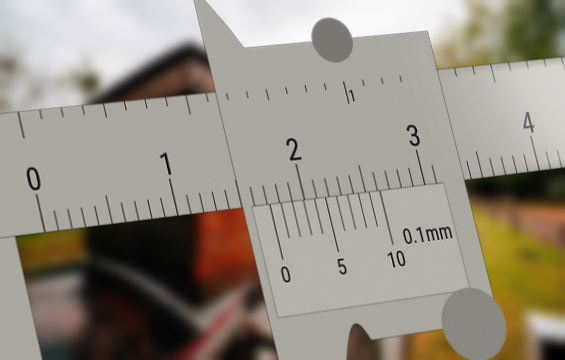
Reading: 17.2 mm
